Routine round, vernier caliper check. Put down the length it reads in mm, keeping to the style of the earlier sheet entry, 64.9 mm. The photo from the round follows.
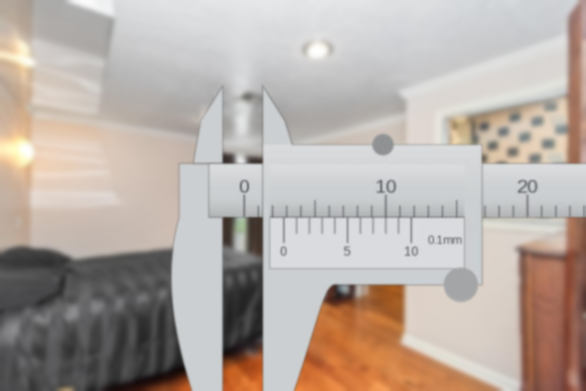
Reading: 2.8 mm
